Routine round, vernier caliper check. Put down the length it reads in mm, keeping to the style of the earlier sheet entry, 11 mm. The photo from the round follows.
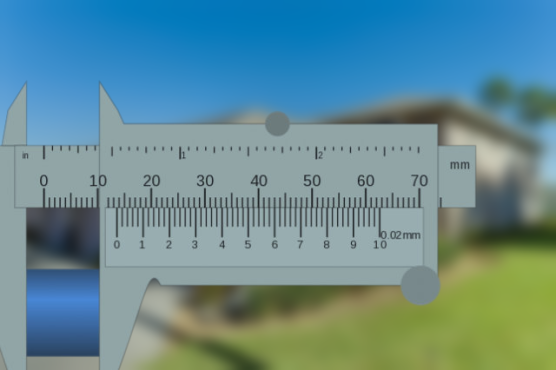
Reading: 13.6 mm
